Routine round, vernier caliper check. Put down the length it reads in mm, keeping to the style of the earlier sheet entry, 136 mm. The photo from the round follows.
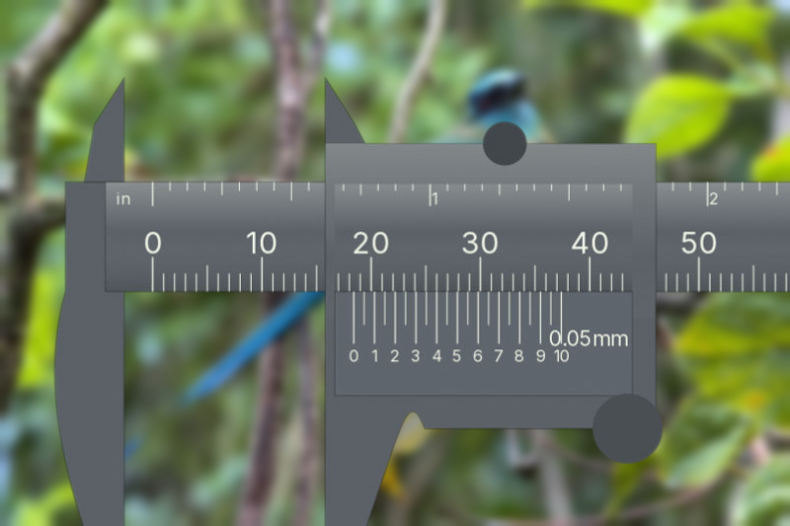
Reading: 18.4 mm
